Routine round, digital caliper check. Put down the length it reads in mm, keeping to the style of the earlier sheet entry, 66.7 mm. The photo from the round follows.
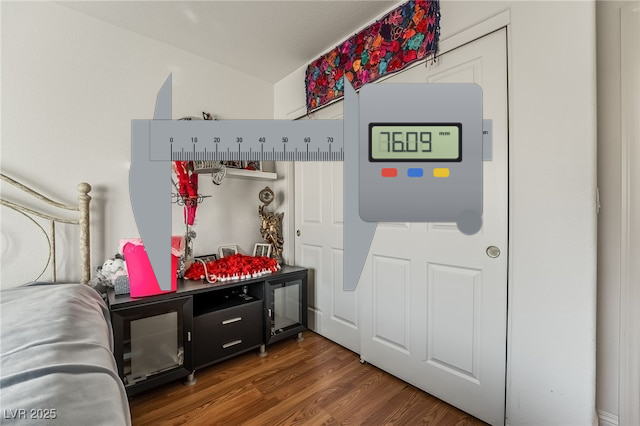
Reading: 76.09 mm
